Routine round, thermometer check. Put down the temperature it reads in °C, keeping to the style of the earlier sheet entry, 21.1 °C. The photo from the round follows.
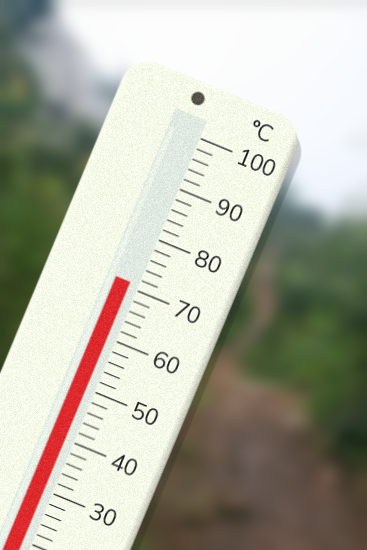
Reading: 71 °C
